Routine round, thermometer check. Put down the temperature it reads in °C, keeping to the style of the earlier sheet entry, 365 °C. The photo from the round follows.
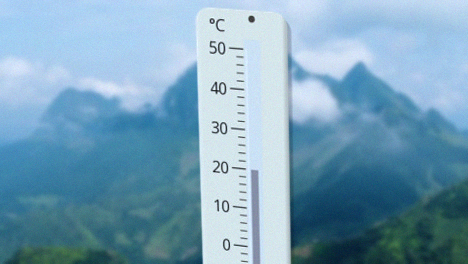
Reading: 20 °C
